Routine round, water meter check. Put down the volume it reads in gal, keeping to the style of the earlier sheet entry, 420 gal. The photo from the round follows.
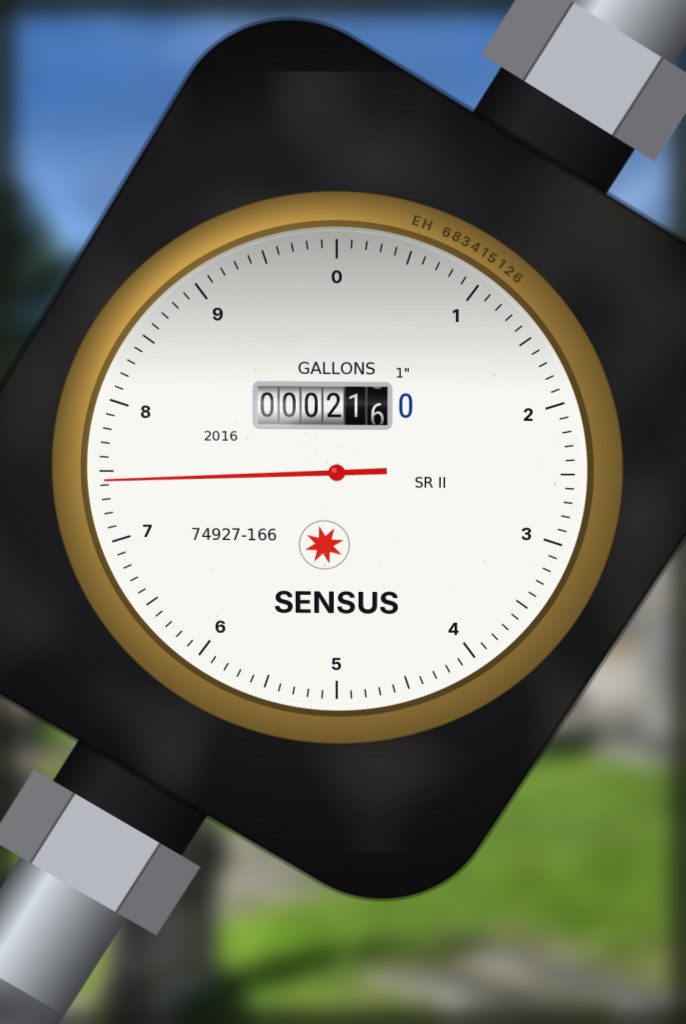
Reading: 2157.4 gal
